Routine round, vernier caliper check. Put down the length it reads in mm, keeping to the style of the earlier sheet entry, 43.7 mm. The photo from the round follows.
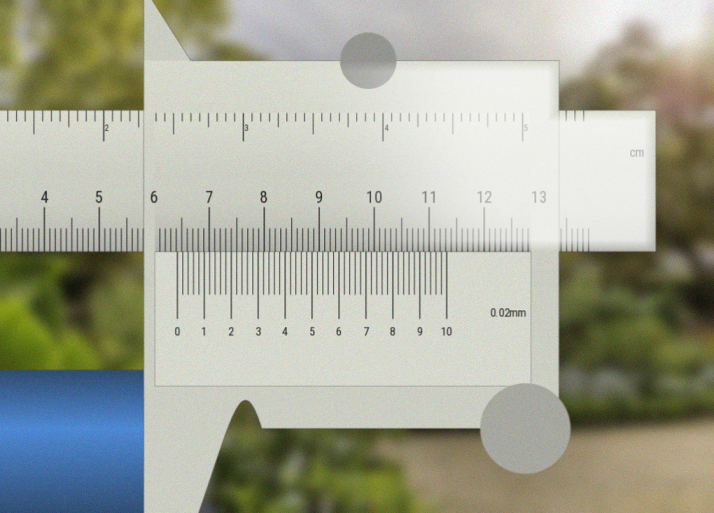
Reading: 64.2 mm
